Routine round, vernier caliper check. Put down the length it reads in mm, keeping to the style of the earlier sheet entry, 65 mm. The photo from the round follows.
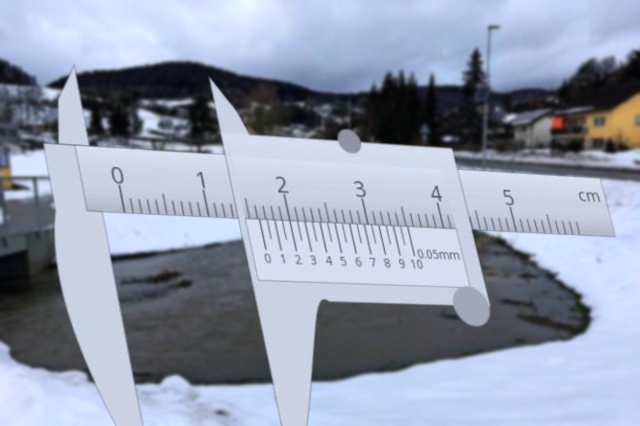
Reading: 16.2 mm
